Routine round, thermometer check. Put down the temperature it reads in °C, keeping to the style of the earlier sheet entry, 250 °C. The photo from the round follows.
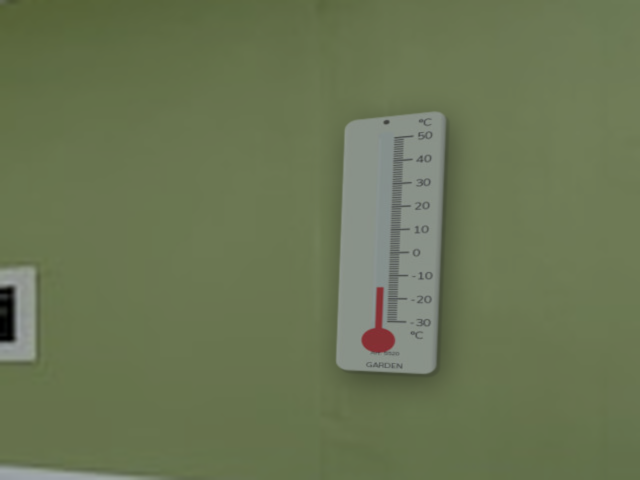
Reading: -15 °C
